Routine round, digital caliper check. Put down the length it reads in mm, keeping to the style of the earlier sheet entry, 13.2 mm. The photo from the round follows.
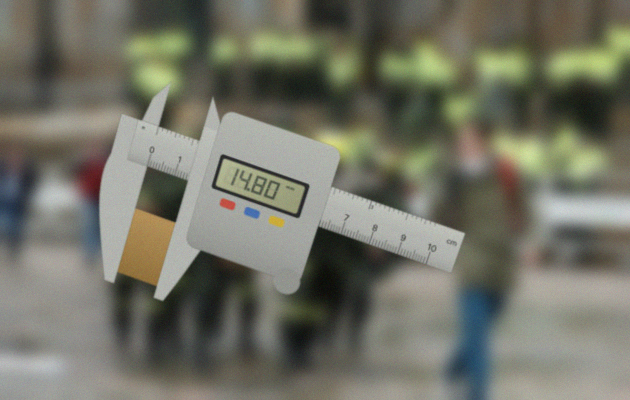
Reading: 14.80 mm
